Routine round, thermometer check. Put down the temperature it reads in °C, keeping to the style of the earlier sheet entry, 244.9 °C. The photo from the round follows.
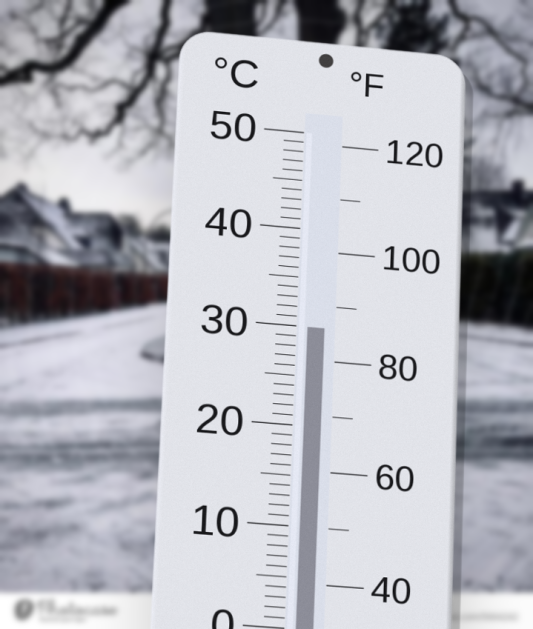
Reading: 30 °C
